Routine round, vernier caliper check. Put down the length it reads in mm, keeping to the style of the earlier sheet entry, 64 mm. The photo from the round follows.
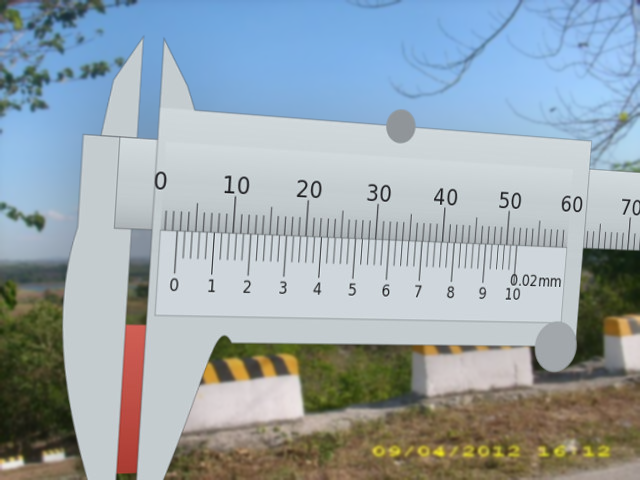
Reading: 2.6 mm
